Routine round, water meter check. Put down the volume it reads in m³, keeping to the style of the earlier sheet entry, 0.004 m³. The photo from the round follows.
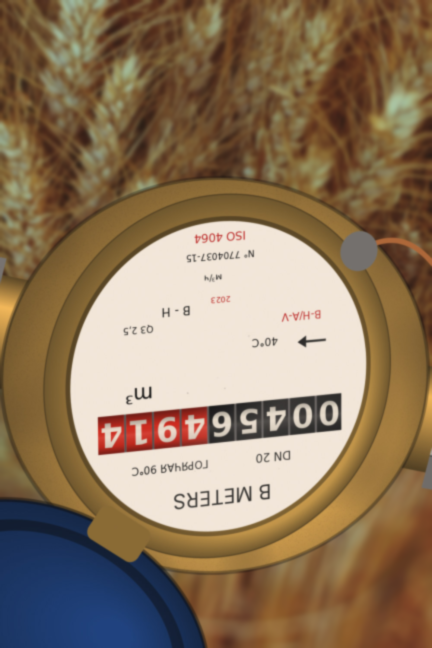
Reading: 456.4914 m³
